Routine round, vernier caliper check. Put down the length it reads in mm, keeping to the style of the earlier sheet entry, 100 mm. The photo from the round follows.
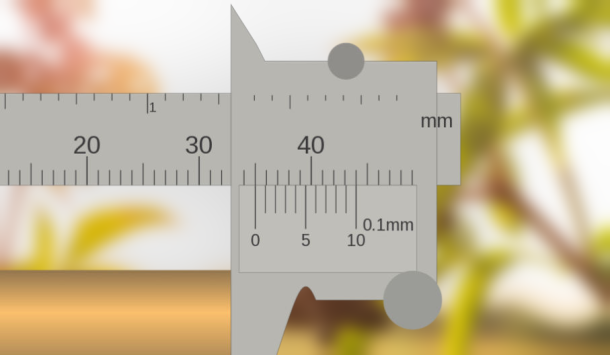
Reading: 35.0 mm
